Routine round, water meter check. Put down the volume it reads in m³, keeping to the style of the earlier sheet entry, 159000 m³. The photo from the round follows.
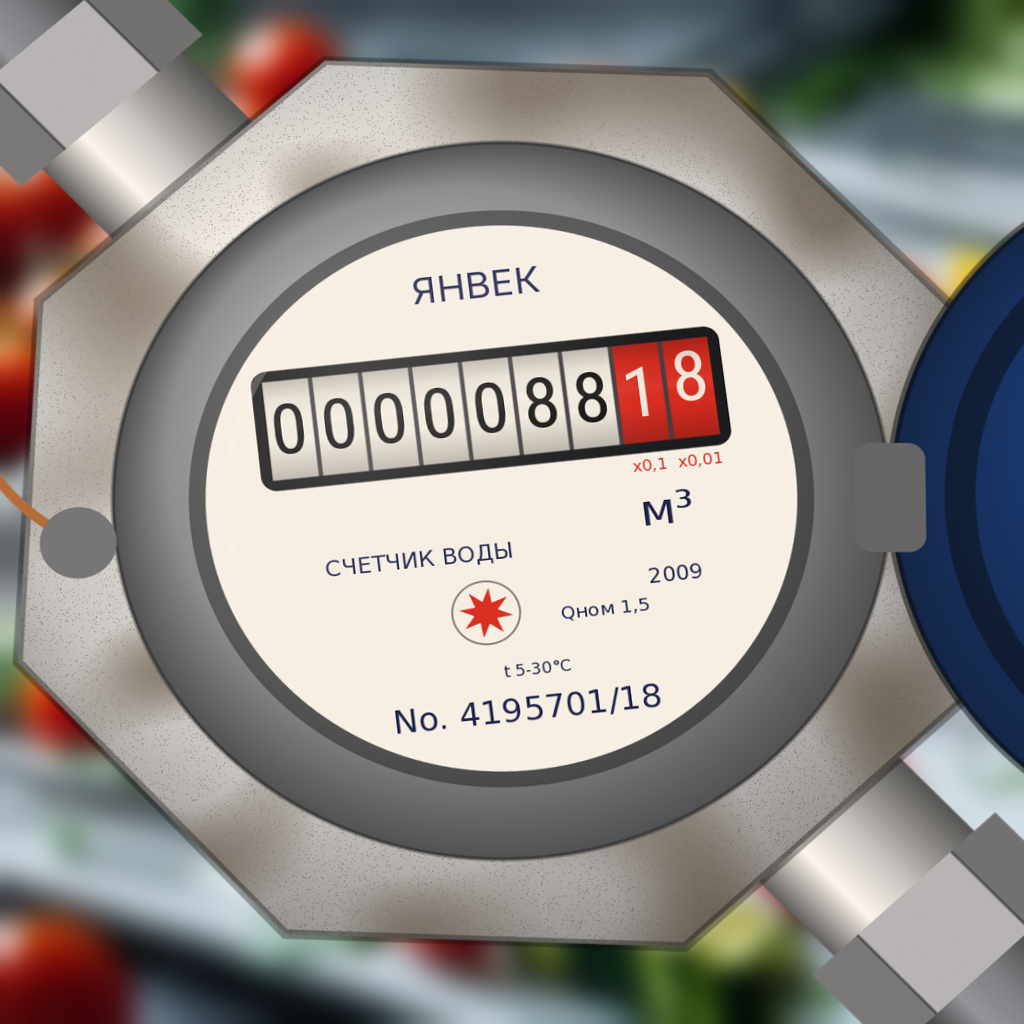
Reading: 88.18 m³
